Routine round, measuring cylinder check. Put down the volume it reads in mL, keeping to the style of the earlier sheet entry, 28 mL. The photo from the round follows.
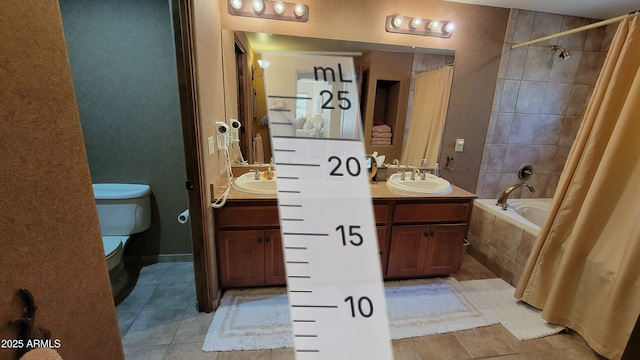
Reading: 22 mL
